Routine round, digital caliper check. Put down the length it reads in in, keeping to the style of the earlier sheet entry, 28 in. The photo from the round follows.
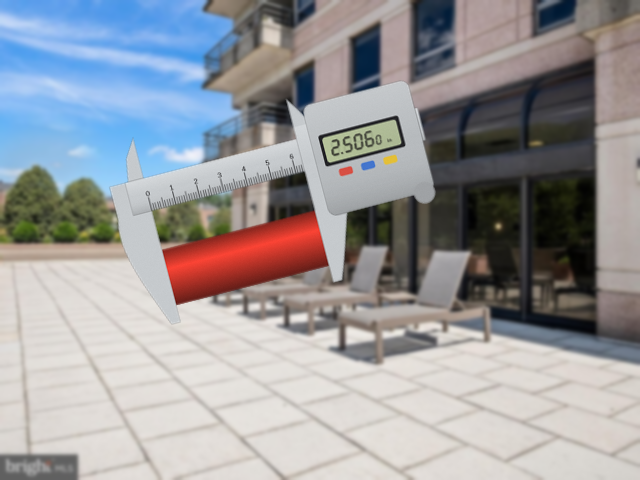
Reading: 2.5060 in
